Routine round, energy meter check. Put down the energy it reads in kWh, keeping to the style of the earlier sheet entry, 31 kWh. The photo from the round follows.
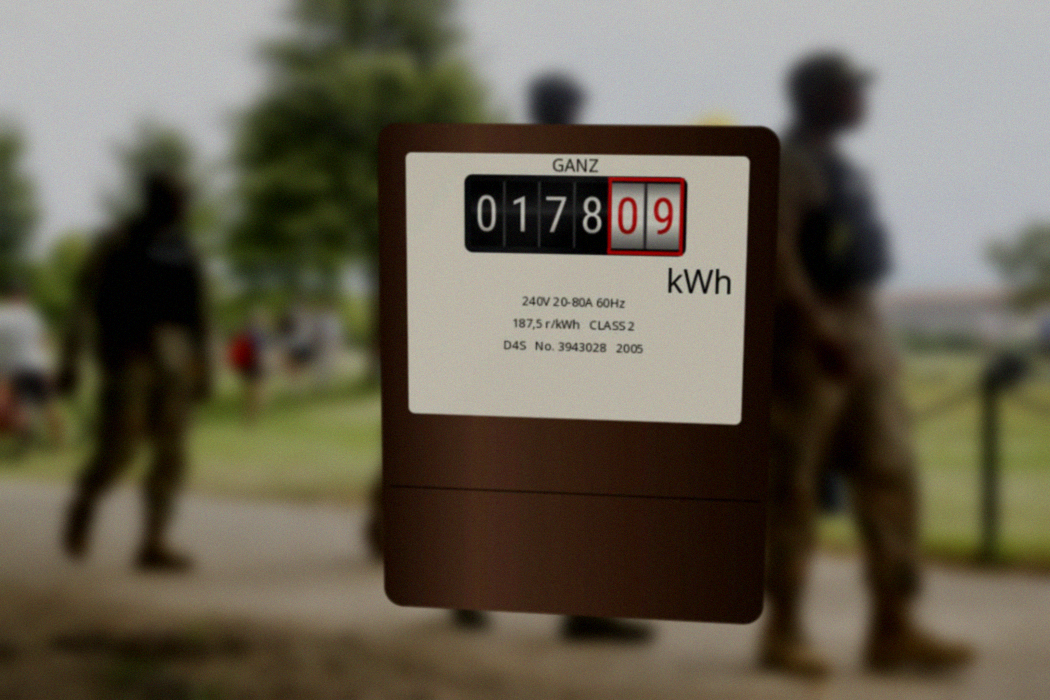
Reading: 178.09 kWh
